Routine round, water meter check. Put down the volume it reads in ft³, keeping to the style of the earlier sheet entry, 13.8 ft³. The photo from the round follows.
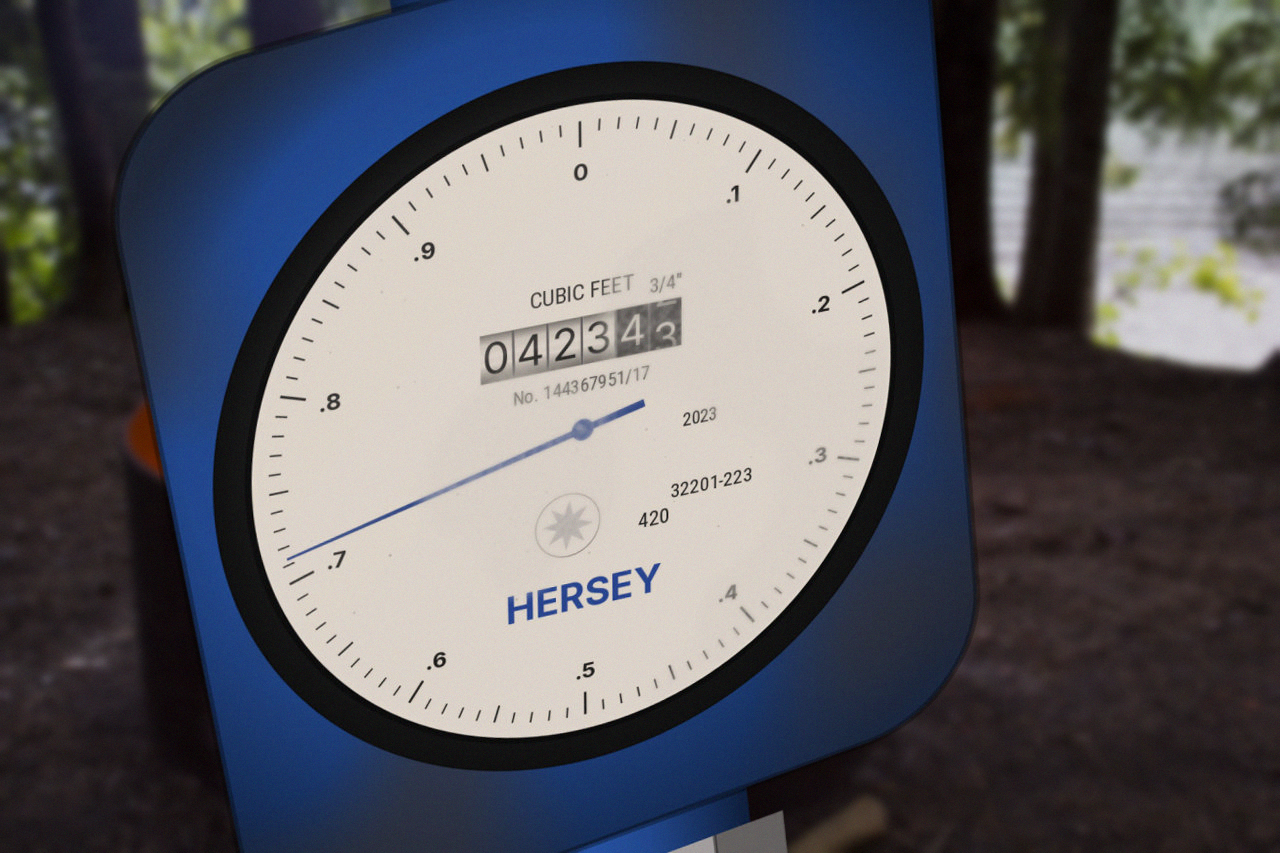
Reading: 42342.71 ft³
